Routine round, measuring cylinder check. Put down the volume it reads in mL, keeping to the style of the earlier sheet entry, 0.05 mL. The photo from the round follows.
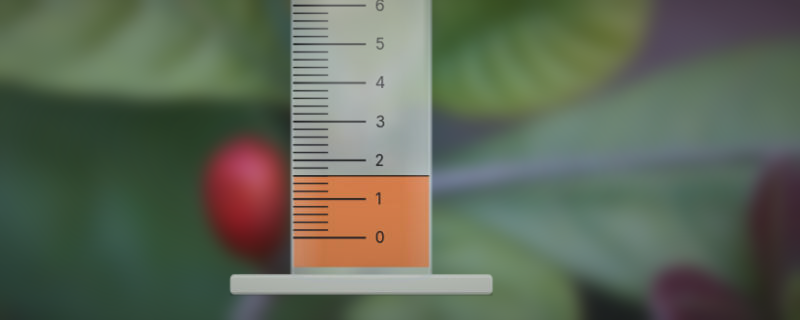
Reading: 1.6 mL
